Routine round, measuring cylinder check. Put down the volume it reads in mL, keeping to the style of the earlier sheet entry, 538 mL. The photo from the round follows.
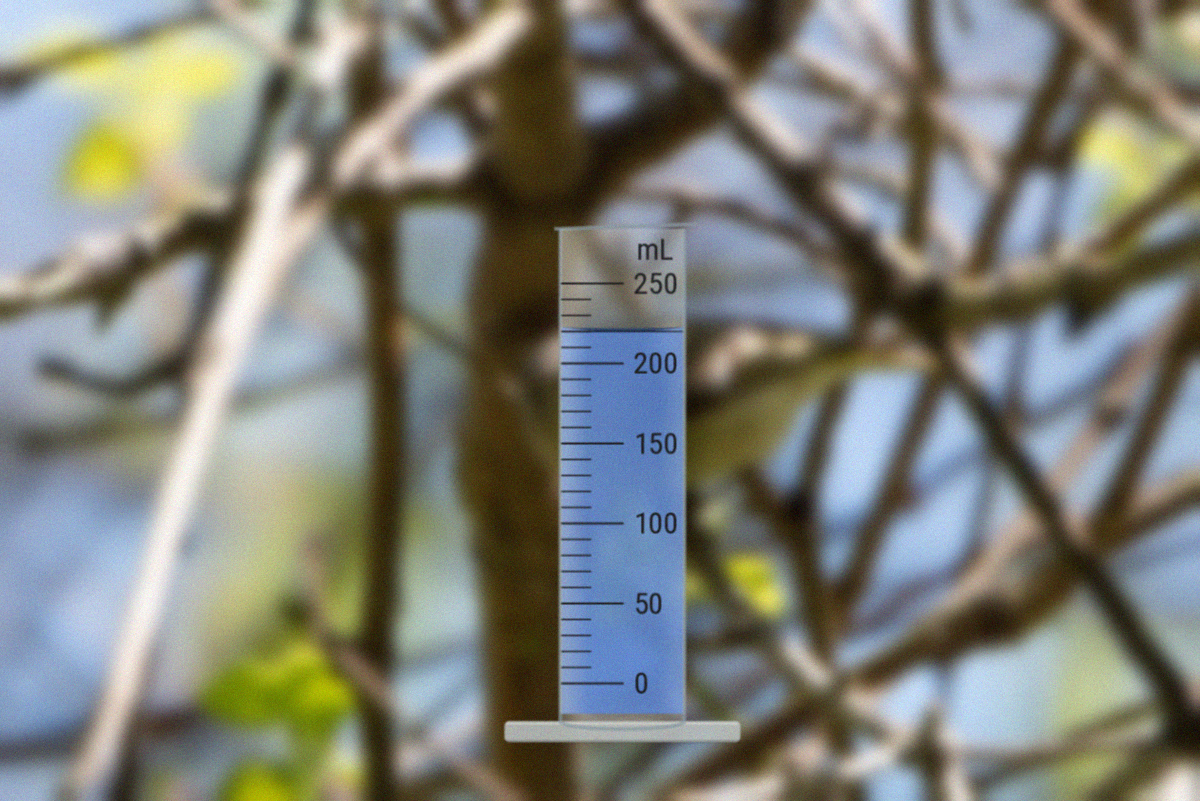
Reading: 220 mL
